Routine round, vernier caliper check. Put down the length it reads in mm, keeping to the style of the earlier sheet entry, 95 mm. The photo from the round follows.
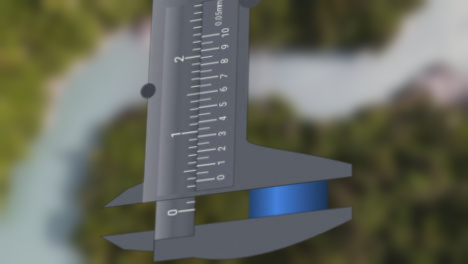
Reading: 3.6 mm
